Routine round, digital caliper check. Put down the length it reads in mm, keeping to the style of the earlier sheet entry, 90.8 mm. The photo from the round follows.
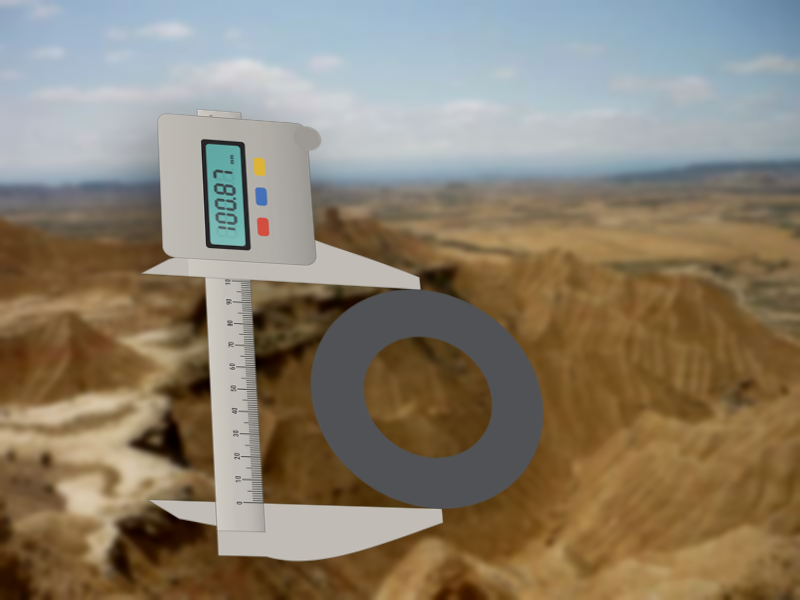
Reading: 100.87 mm
